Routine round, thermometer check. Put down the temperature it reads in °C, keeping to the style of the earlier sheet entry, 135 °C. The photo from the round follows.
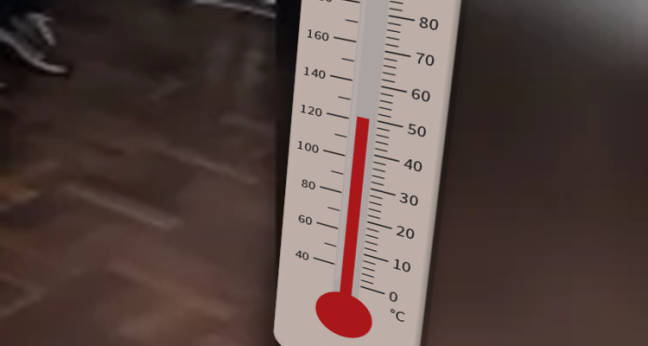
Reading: 50 °C
